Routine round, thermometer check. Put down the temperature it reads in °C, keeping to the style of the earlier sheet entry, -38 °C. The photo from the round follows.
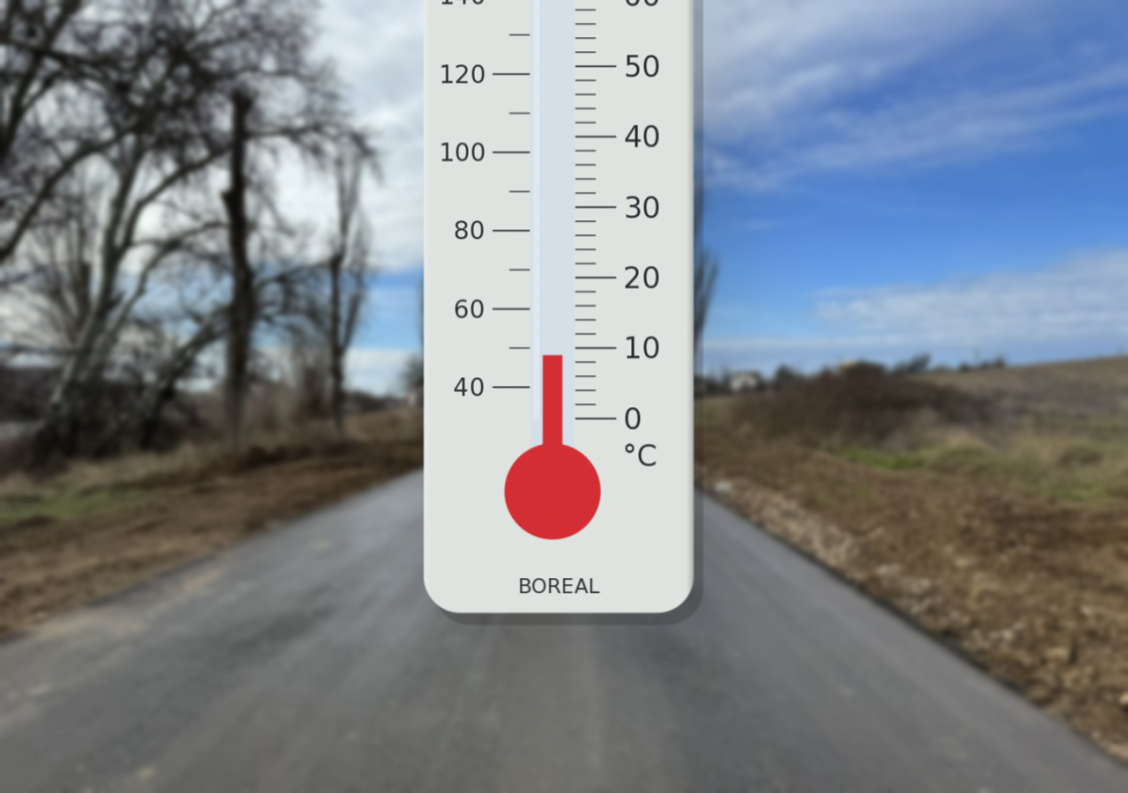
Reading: 9 °C
